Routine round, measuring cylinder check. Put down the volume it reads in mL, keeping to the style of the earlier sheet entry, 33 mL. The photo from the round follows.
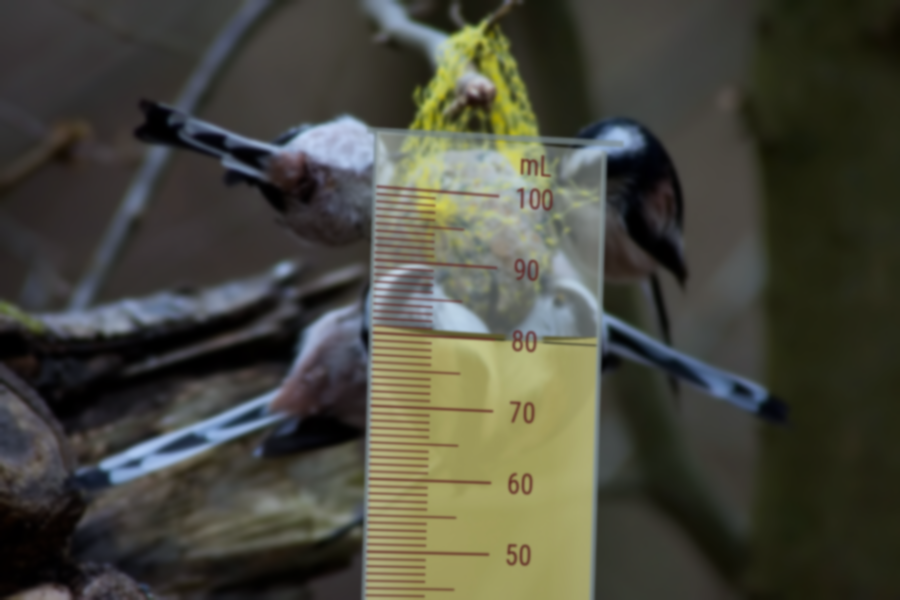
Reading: 80 mL
